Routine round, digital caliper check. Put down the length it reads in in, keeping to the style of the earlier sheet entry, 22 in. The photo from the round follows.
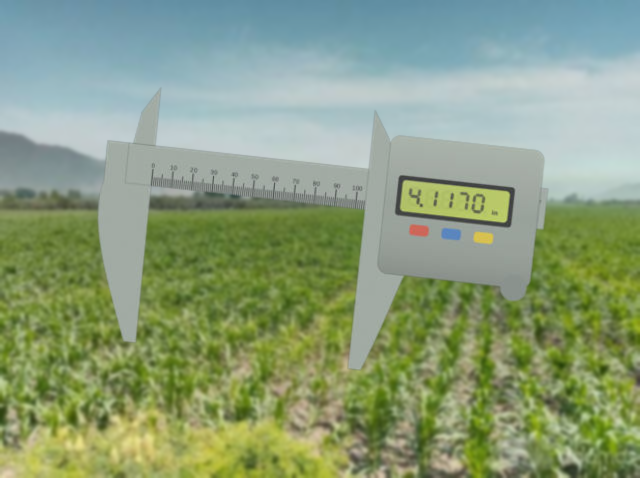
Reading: 4.1170 in
